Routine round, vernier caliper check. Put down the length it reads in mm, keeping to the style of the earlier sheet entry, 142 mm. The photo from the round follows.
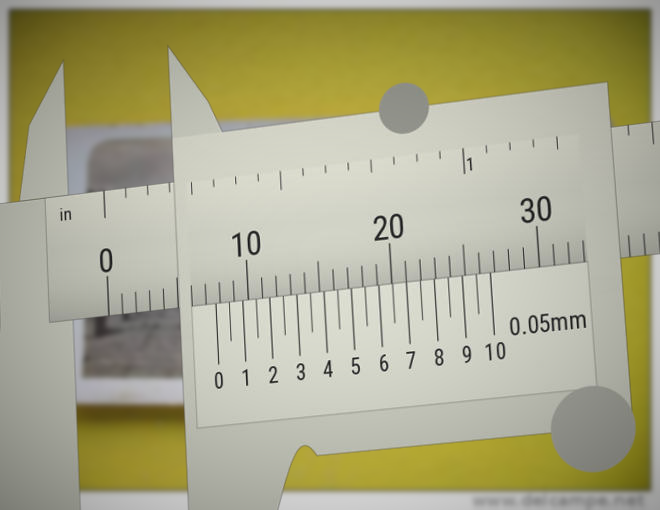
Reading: 7.7 mm
